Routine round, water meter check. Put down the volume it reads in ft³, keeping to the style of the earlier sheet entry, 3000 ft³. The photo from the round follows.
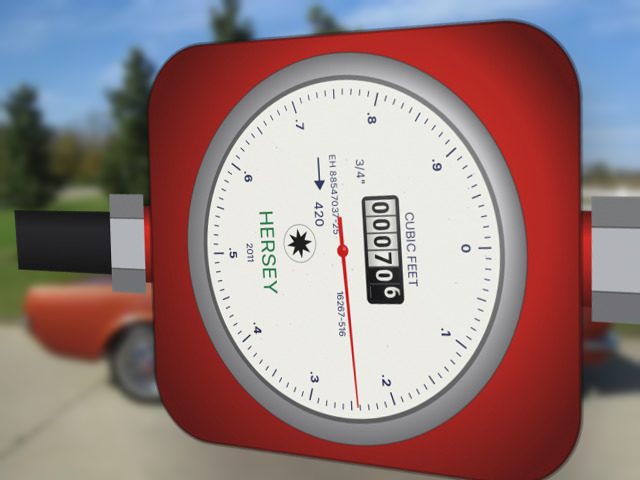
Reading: 706.24 ft³
